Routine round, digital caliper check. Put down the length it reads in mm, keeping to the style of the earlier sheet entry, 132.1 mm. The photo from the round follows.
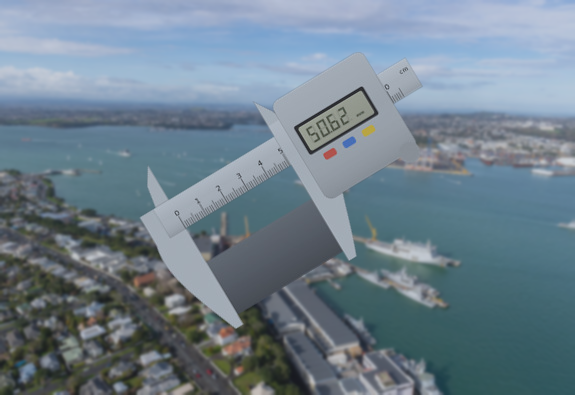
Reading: 50.62 mm
